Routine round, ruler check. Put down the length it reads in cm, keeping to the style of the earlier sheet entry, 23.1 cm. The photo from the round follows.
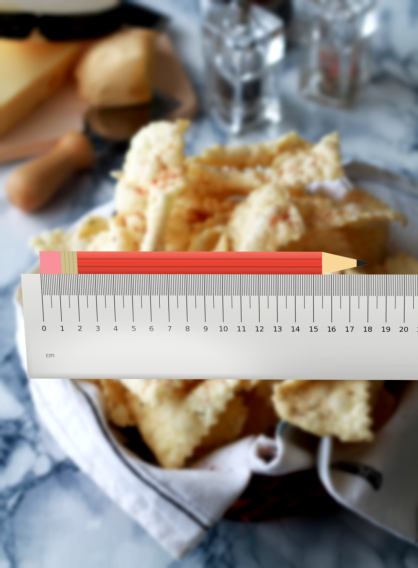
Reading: 18 cm
